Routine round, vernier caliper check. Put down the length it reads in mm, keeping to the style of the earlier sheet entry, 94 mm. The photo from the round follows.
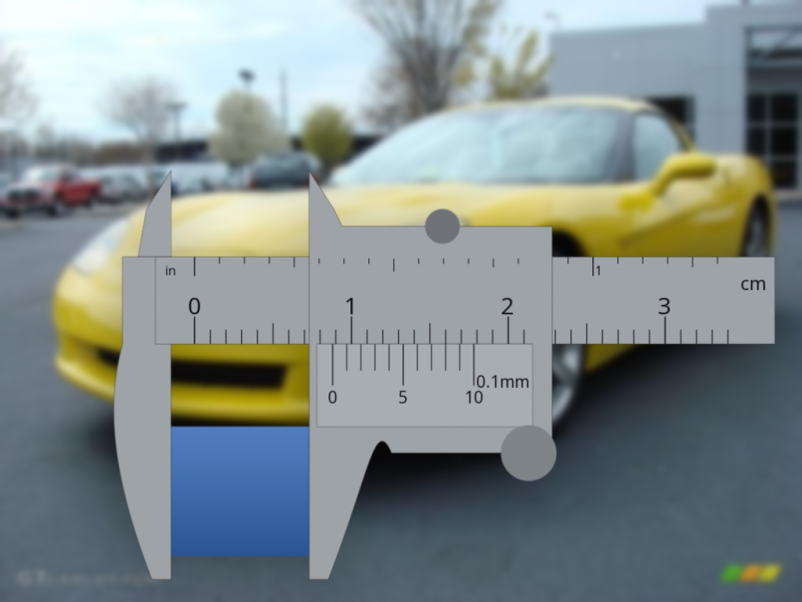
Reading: 8.8 mm
